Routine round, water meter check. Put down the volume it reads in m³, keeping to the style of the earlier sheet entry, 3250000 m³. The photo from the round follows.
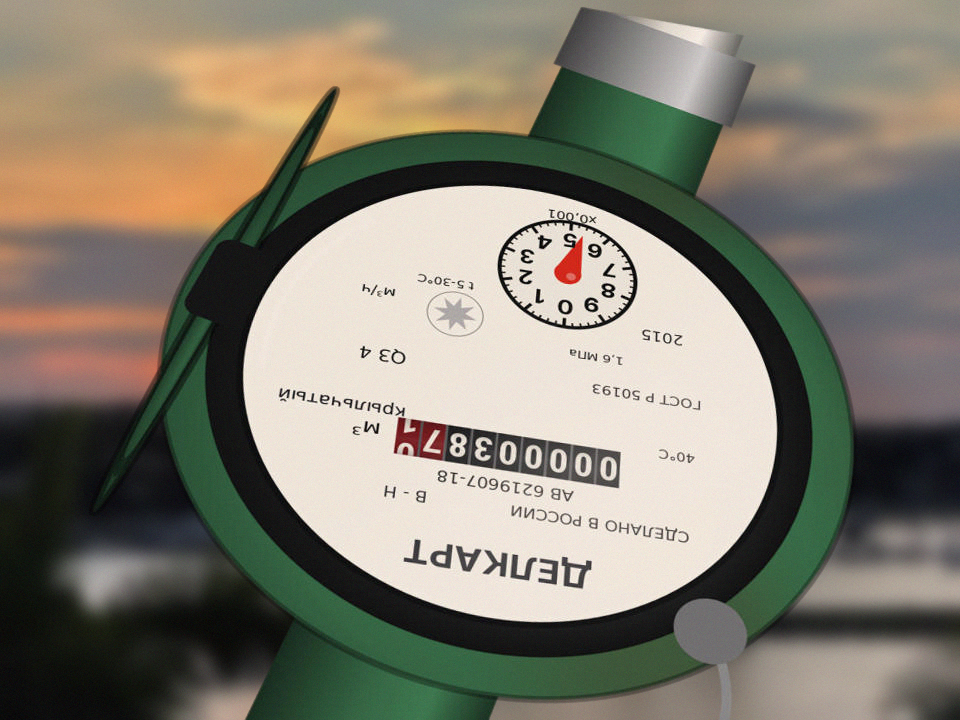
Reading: 38.705 m³
